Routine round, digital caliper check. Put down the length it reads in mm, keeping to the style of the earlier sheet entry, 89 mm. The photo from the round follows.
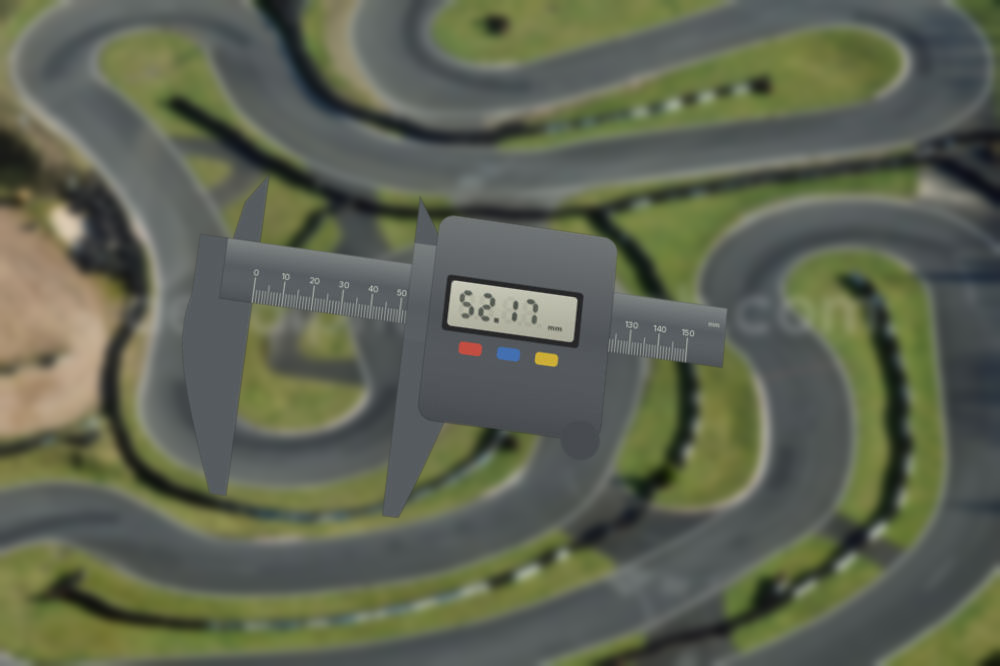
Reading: 52.17 mm
